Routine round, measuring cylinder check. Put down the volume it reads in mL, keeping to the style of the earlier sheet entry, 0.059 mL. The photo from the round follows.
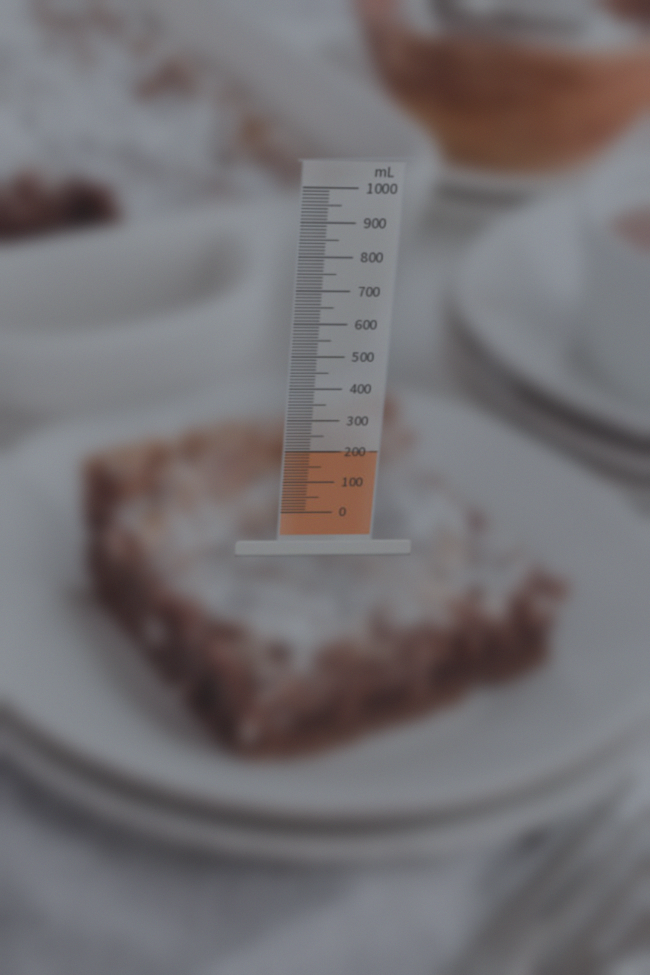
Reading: 200 mL
